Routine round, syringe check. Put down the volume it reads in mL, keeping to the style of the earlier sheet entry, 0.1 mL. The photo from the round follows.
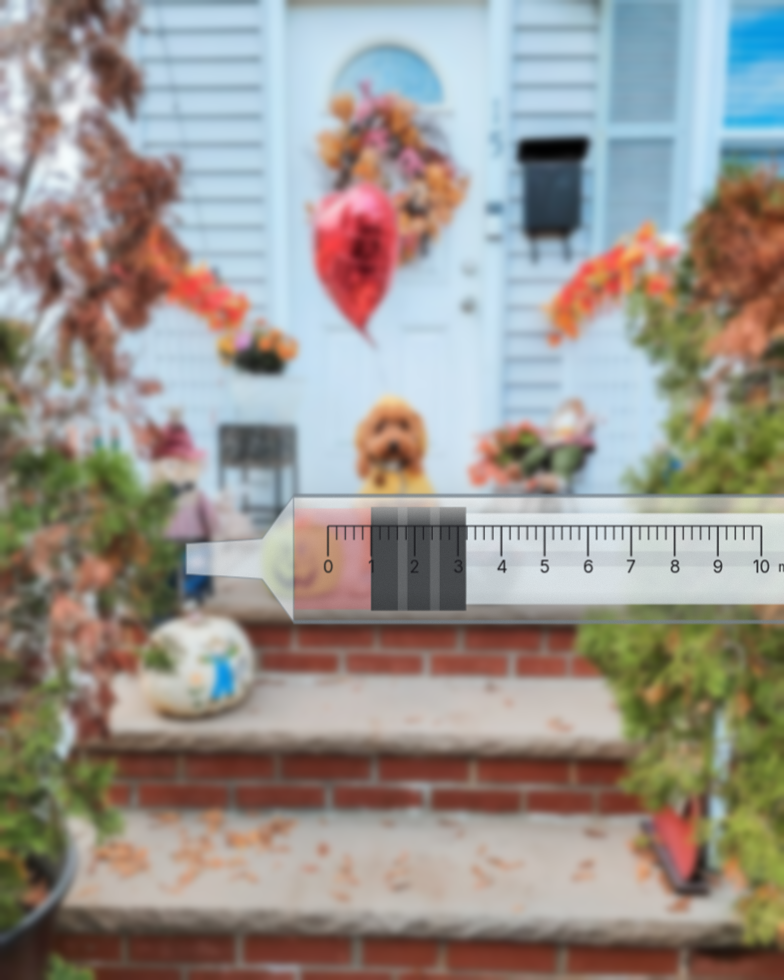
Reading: 1 mL
